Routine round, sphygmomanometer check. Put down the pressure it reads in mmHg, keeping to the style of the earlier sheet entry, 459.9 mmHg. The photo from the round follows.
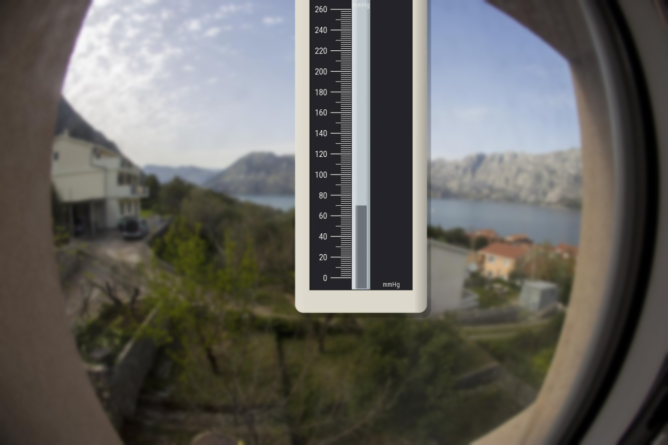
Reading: 70 mmHg
